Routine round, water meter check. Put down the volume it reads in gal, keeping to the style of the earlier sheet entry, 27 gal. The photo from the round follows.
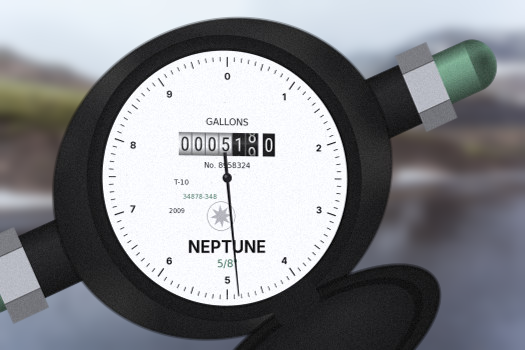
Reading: 5184.8 gal
